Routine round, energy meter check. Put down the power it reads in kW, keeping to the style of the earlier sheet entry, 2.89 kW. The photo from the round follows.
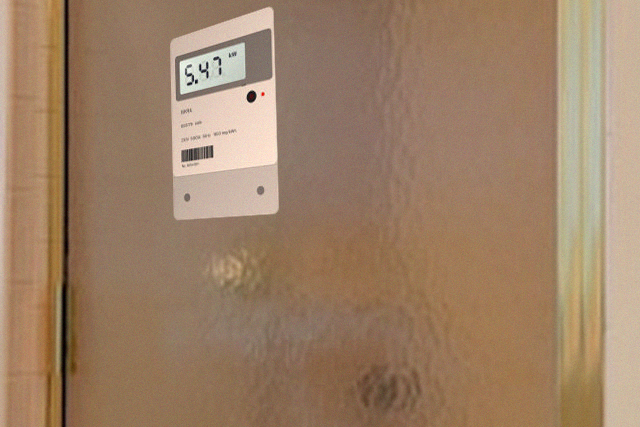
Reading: 5.47 kW
